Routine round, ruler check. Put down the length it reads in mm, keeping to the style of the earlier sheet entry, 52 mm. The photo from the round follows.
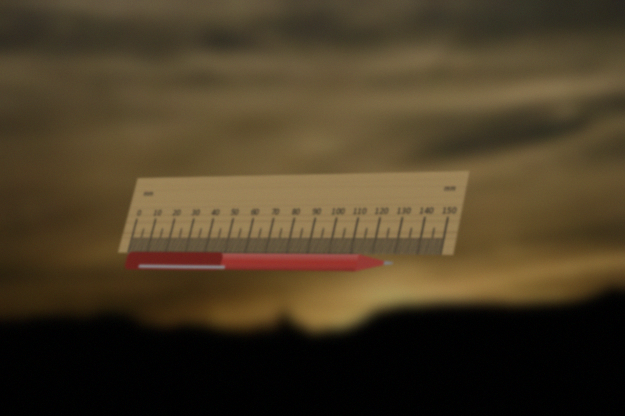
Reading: 130 mm
